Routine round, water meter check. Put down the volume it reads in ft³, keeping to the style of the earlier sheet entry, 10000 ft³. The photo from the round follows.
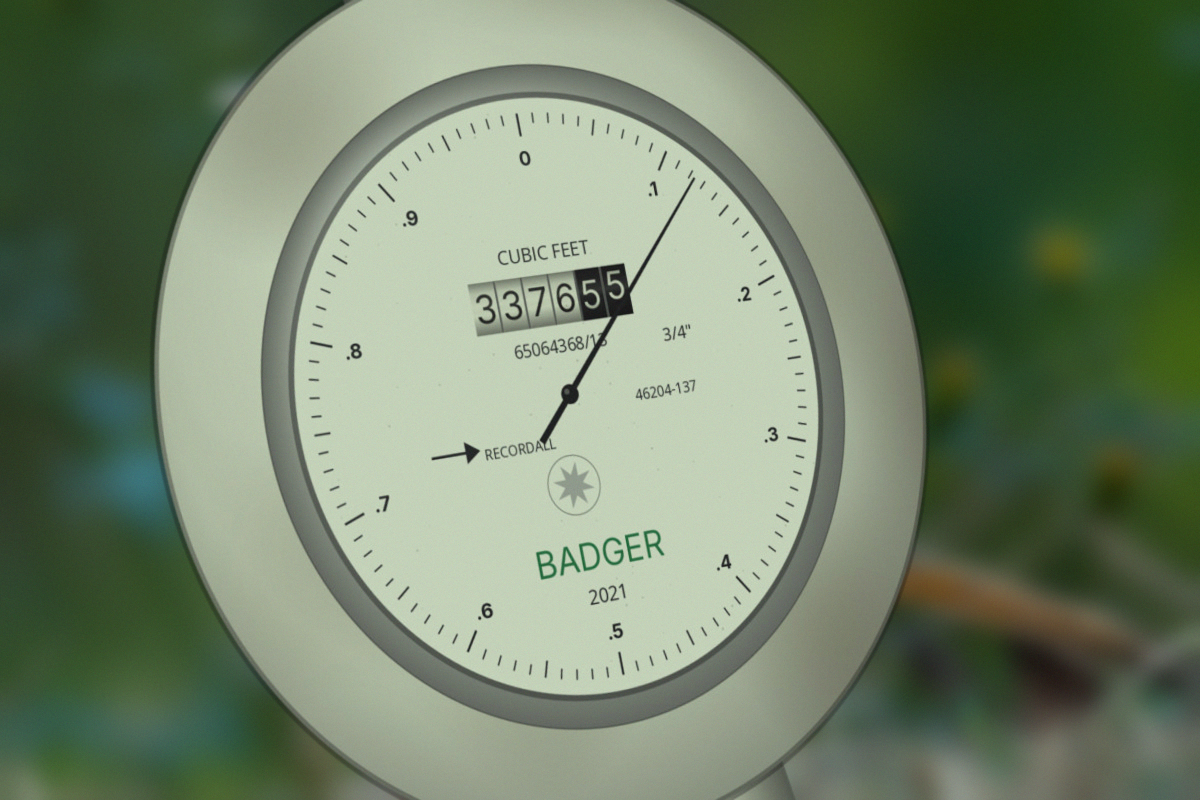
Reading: 337655.12 ft³
